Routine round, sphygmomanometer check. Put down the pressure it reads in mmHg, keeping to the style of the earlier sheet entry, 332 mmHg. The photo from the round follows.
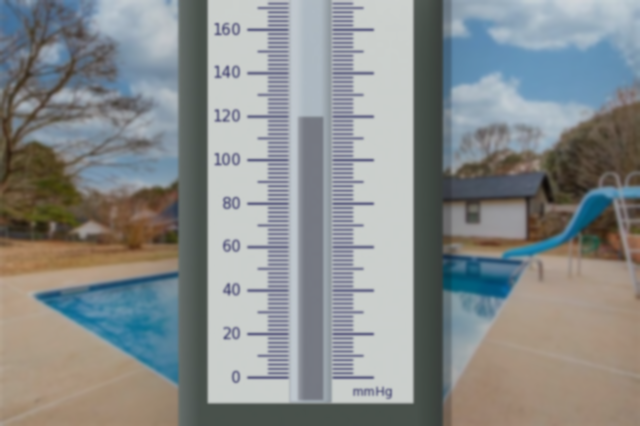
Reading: 120 mmHg
